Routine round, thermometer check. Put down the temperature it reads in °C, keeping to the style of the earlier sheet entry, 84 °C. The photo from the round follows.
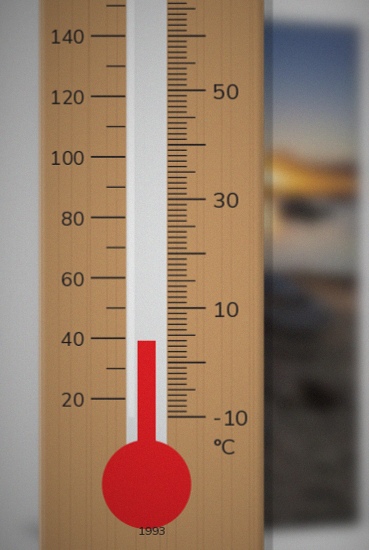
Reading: 4 °C
